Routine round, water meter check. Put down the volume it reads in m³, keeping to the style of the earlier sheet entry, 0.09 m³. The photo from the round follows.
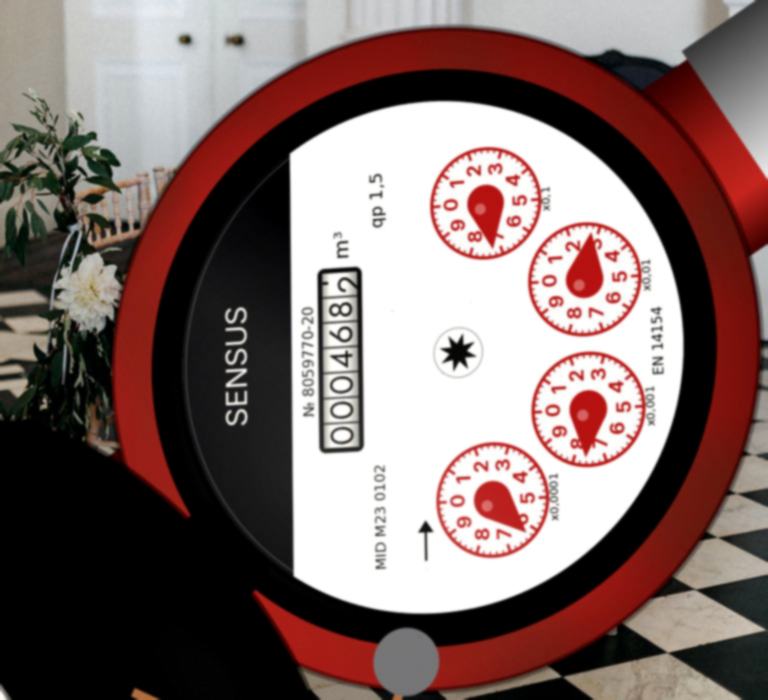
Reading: 4681.7276 m³
